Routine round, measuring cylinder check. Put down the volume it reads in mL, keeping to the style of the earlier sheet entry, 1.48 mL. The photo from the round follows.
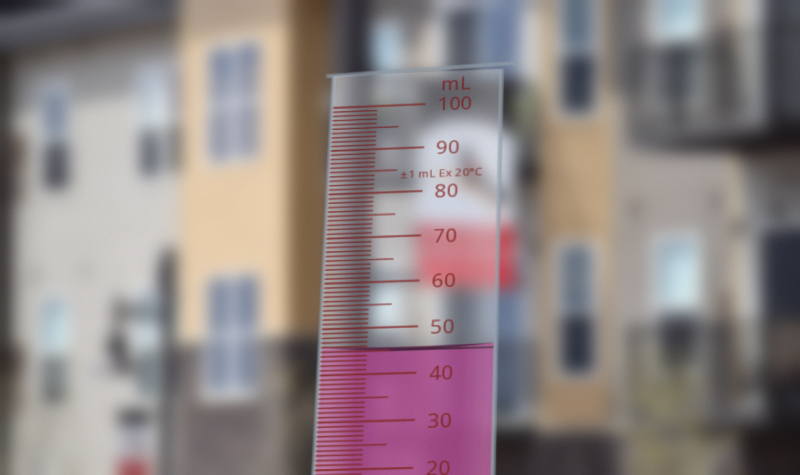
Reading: 45 mL
